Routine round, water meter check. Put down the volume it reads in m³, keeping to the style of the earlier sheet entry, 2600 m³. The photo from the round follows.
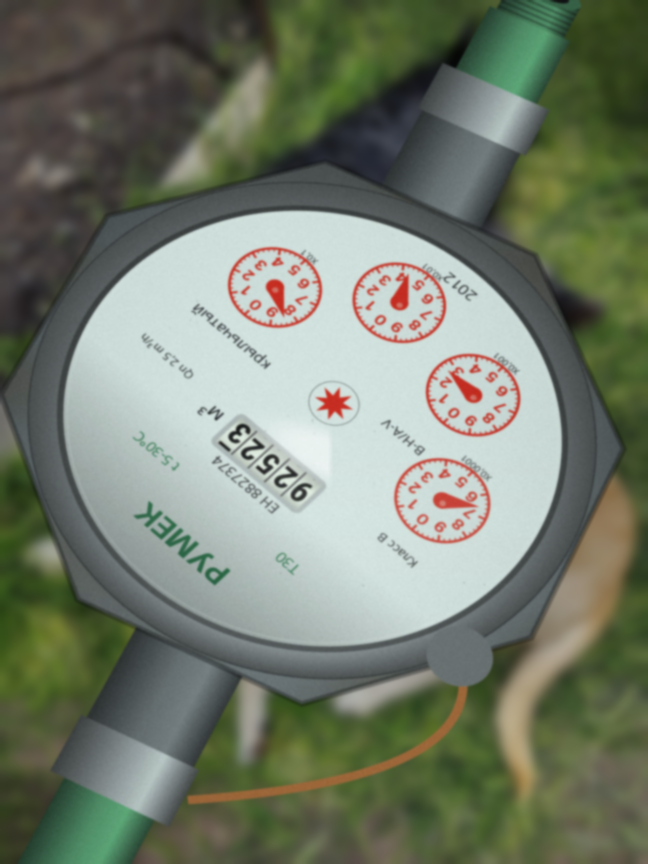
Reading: 92522.8426 m³
